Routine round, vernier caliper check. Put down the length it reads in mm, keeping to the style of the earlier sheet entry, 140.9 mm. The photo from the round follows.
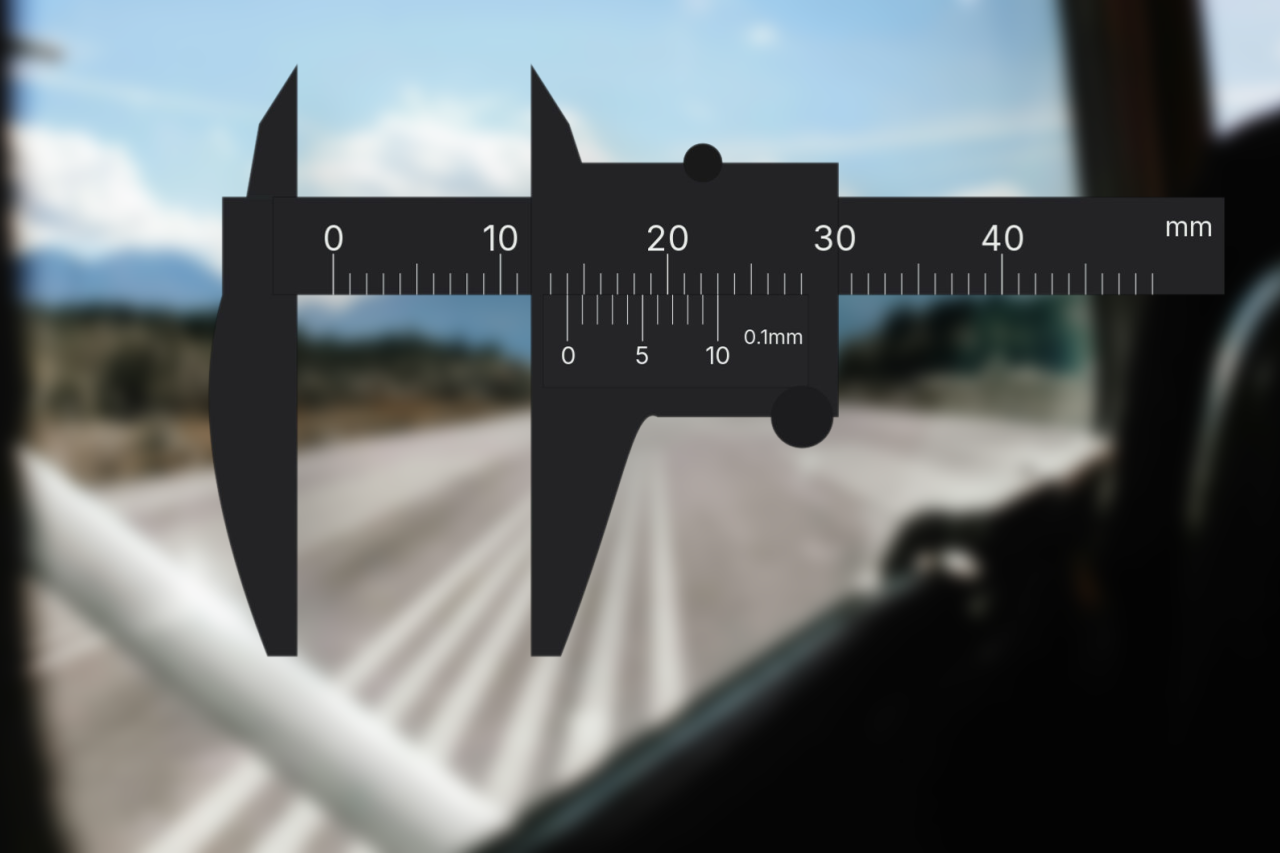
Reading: 14.0 mm
